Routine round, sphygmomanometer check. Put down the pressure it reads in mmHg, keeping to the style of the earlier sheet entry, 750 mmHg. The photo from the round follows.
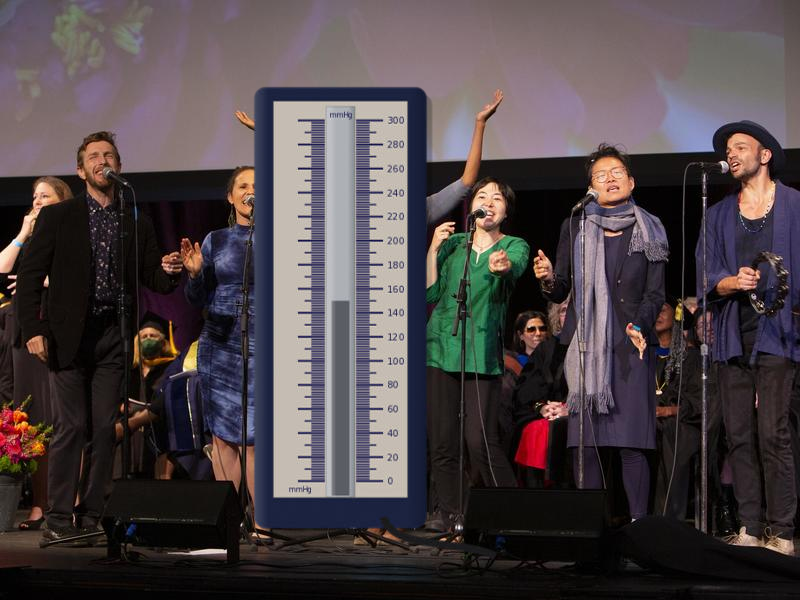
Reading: 150 mmHg
